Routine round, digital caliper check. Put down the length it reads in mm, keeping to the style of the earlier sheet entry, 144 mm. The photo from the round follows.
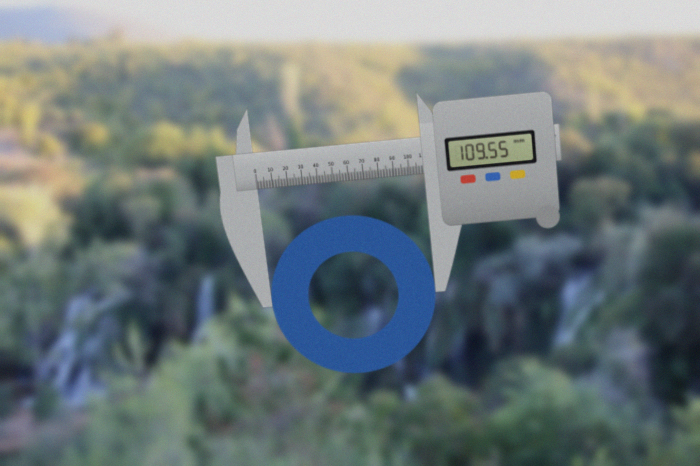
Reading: 109.55 mm
